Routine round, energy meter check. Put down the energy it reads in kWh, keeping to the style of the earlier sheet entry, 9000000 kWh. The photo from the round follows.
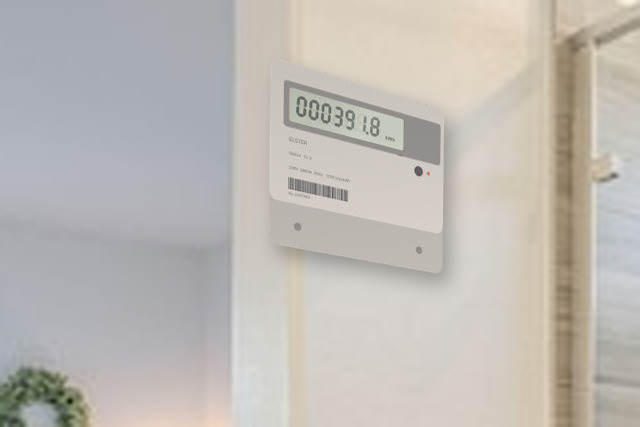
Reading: 391.8 kWh
